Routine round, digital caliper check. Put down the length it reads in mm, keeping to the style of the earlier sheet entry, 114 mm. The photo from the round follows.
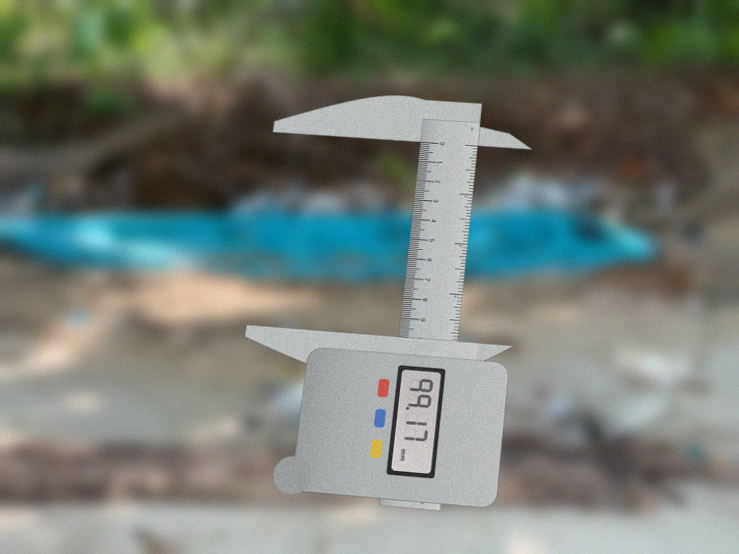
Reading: 99.17 mm
